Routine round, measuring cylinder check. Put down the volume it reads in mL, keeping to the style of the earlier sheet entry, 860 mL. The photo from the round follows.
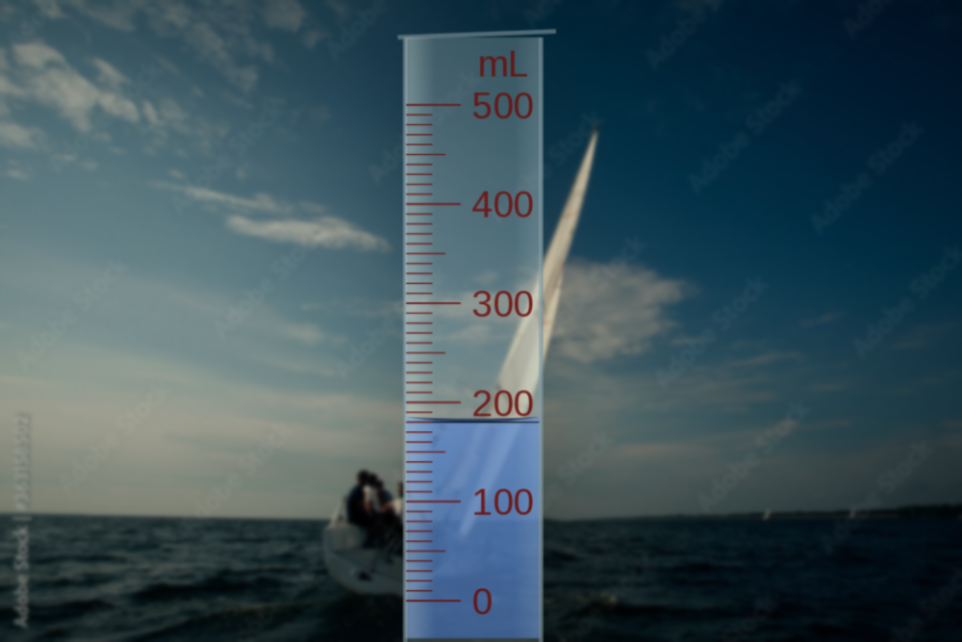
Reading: 180 mL
